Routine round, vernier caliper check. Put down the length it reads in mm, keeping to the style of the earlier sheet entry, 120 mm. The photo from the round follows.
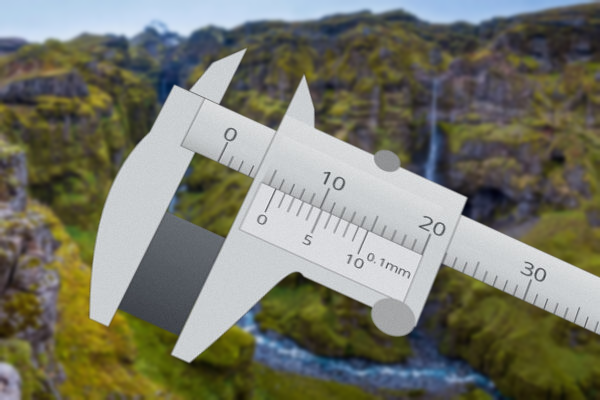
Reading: 5.7 mm
